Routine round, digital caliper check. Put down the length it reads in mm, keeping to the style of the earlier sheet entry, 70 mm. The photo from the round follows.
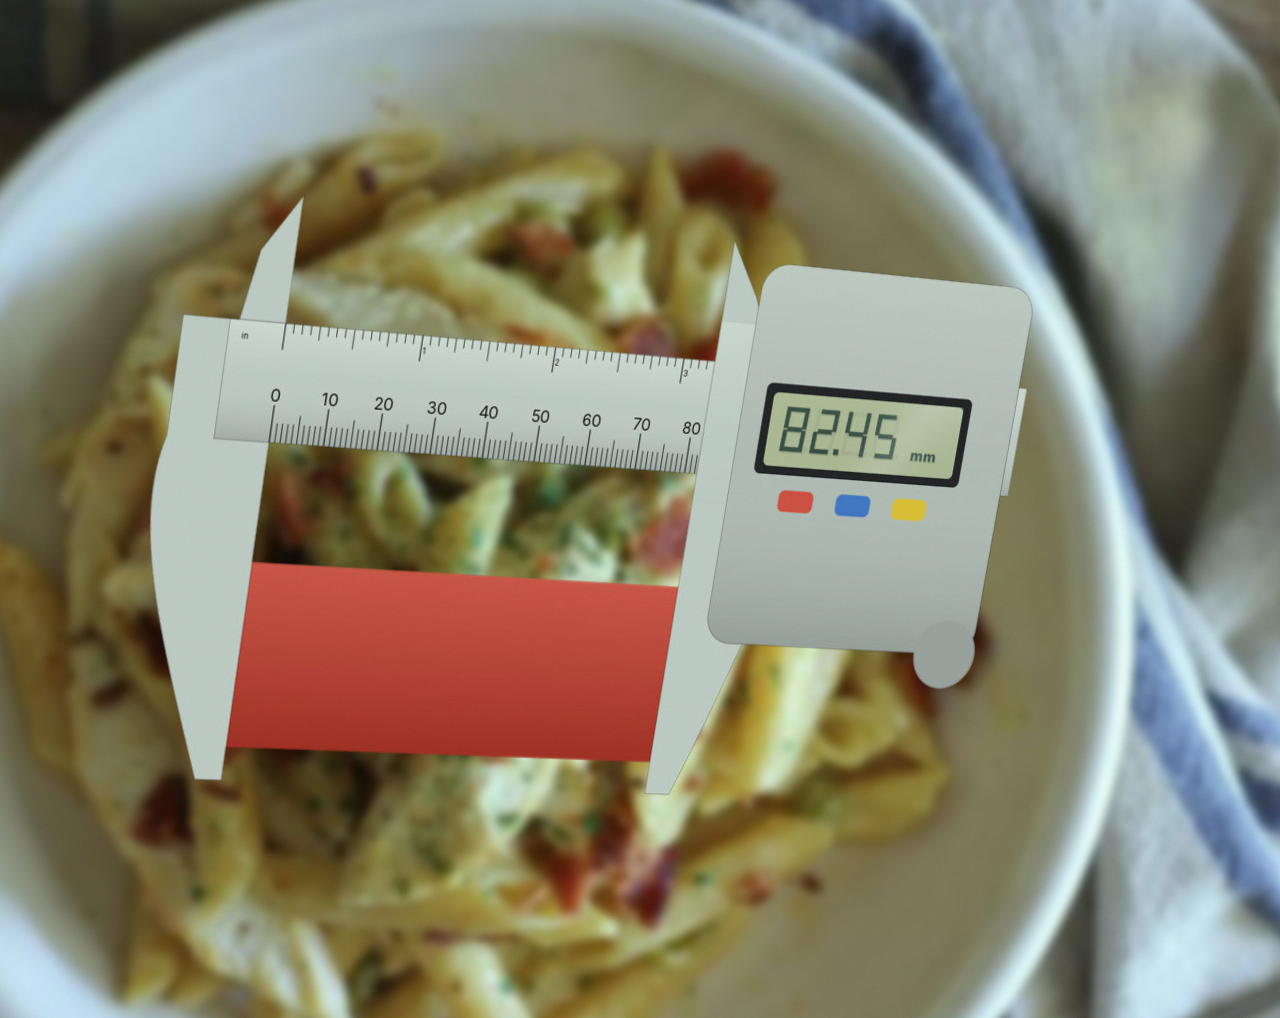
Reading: 82.45 mm
